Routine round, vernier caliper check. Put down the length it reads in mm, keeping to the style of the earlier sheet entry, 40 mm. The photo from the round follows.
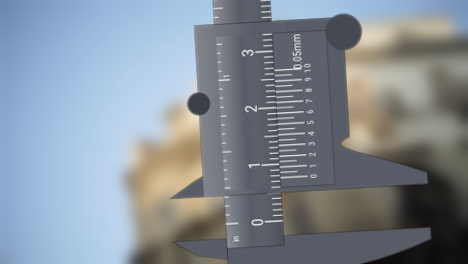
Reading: 7.6 mm
